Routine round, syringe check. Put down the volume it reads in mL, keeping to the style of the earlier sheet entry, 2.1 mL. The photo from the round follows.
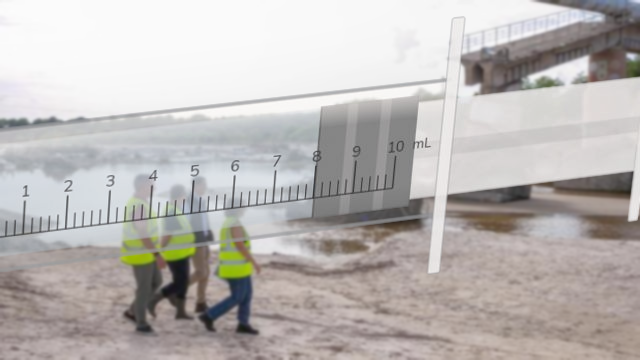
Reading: 8 mL
